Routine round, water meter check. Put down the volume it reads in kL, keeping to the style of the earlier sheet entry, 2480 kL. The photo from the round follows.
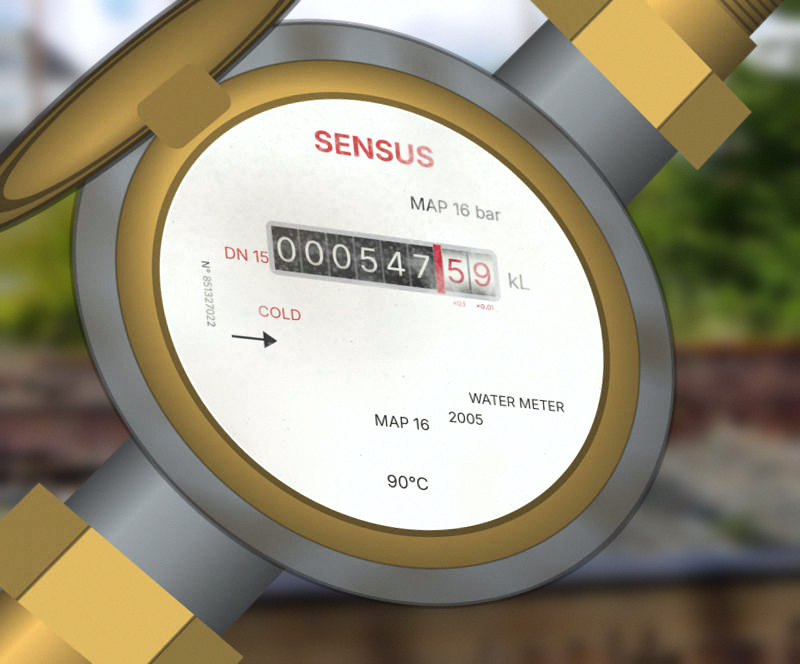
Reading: 547.59 kL
